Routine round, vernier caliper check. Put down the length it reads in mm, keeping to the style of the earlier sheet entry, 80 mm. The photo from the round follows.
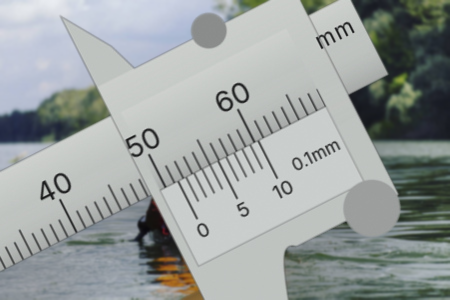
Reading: 51.4 mm
